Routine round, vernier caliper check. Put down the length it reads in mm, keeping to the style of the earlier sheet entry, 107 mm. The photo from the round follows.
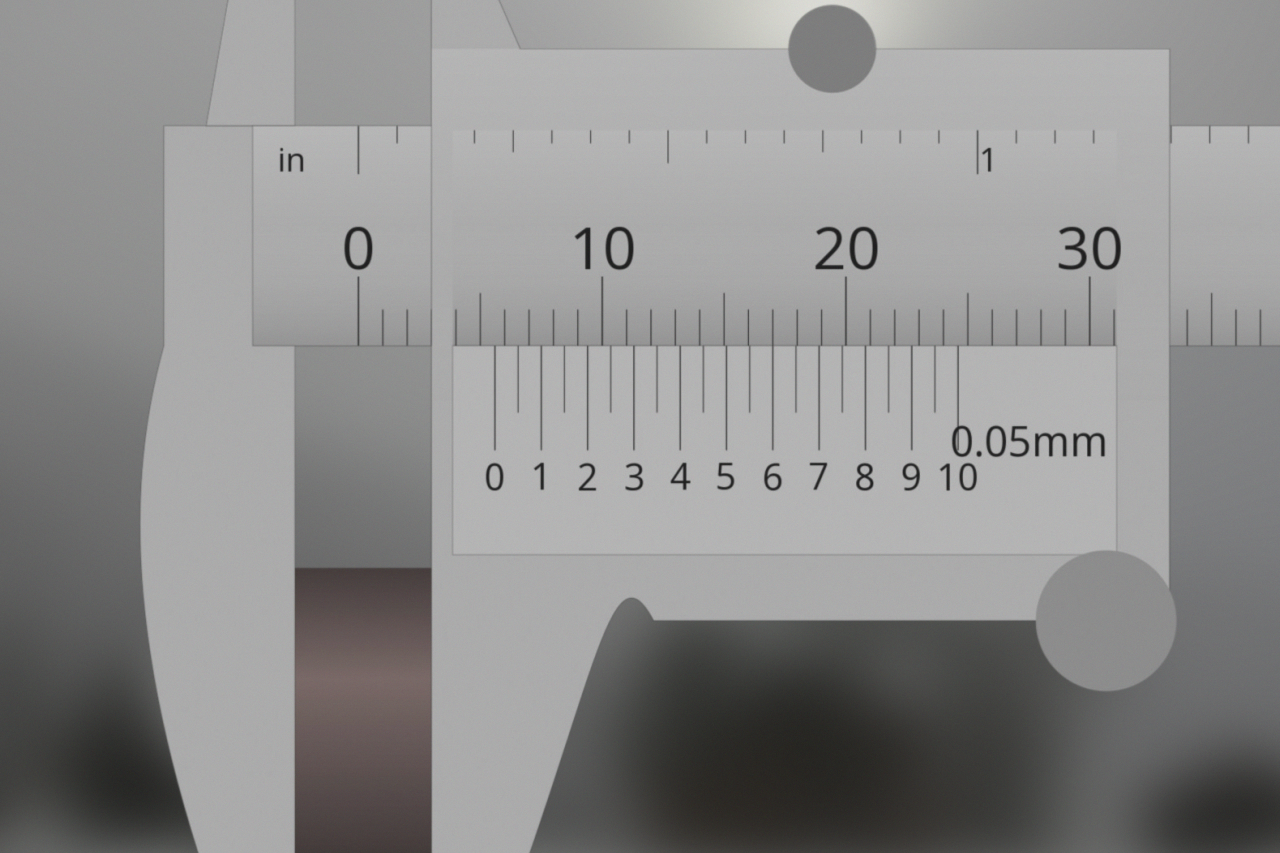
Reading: 5.6 mm
